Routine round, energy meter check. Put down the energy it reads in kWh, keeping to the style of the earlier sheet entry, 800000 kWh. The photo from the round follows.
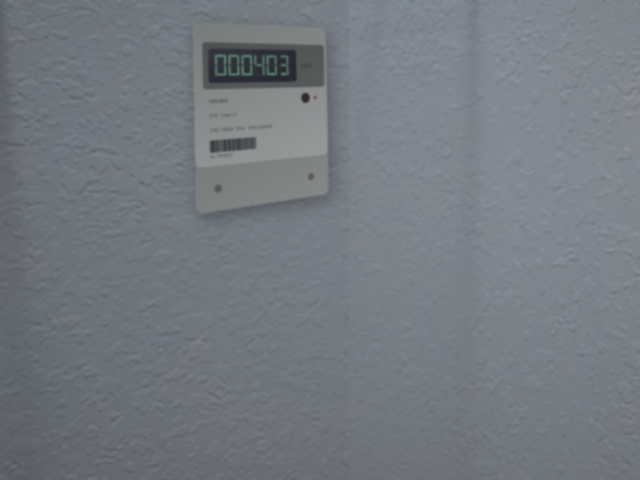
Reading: 403 kWh
